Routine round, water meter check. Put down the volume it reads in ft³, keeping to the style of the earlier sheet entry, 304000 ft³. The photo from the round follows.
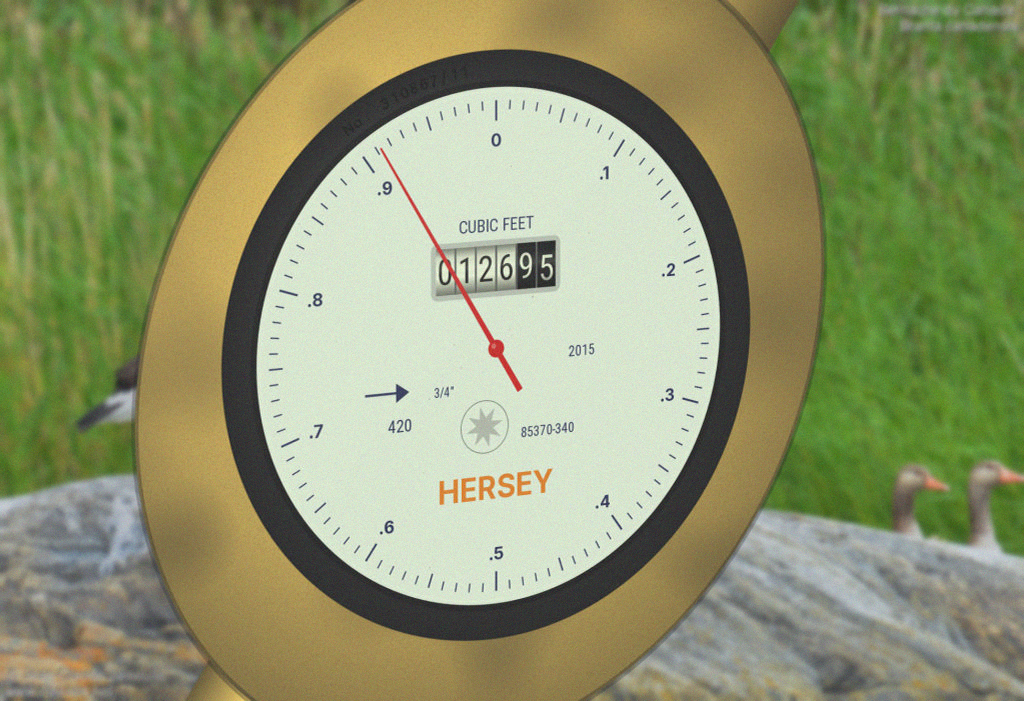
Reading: 12694.91 ft³
